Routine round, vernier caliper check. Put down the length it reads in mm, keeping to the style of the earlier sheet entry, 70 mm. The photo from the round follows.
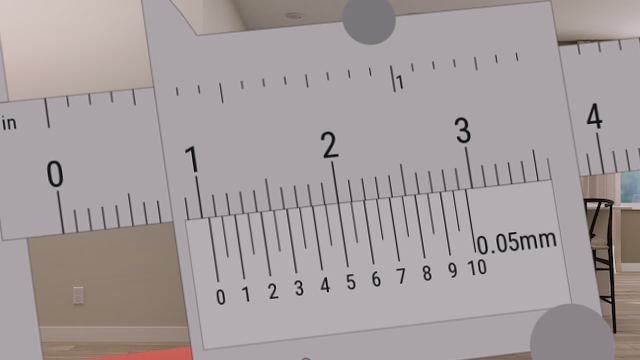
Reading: 10.5 mm
